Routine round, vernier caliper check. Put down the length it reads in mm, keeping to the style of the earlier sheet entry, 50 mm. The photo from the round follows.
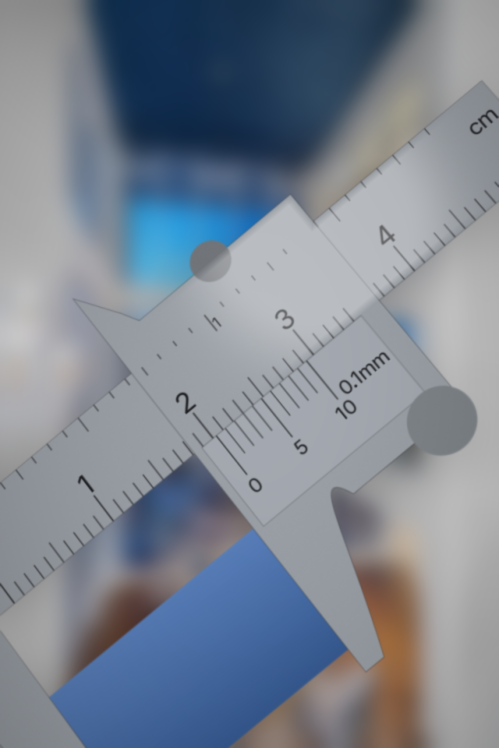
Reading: 20.3 mm
